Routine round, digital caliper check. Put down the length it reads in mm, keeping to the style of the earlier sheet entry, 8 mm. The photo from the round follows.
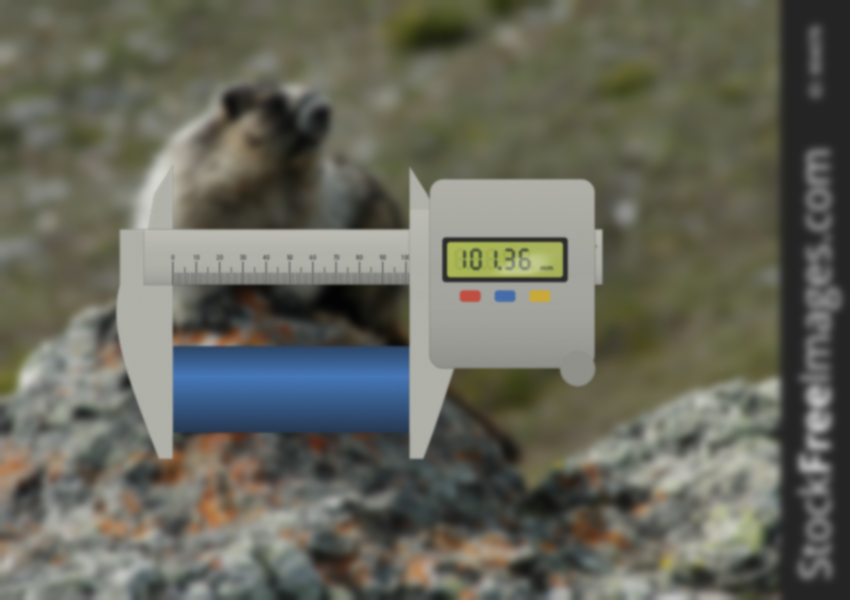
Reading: 101.36 mm
